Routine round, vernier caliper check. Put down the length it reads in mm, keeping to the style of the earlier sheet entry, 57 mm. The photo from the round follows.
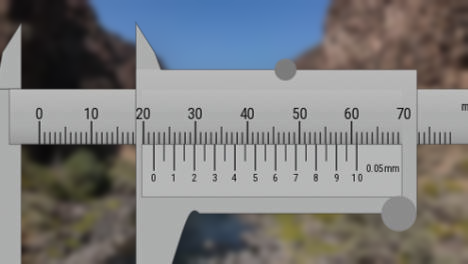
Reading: 22.0 mm
